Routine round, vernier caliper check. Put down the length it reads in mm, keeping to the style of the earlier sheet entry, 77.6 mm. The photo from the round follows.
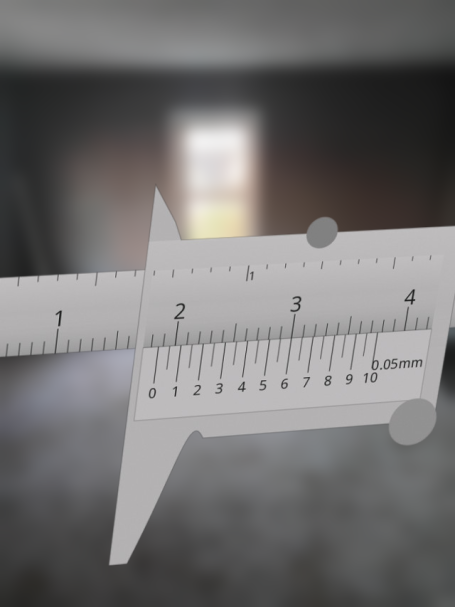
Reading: 18.6 mm
